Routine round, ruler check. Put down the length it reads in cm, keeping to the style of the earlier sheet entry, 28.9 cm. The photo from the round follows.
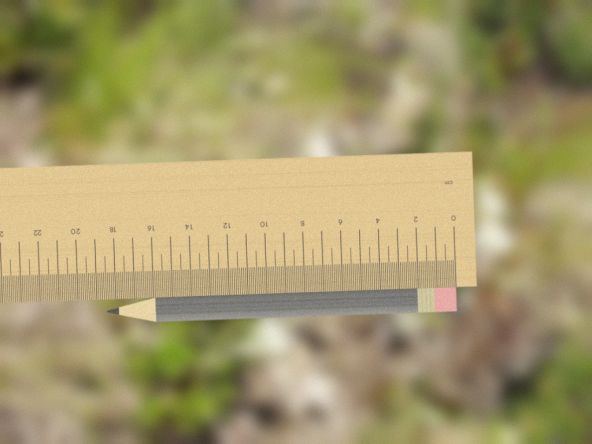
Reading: 18.5 cm
